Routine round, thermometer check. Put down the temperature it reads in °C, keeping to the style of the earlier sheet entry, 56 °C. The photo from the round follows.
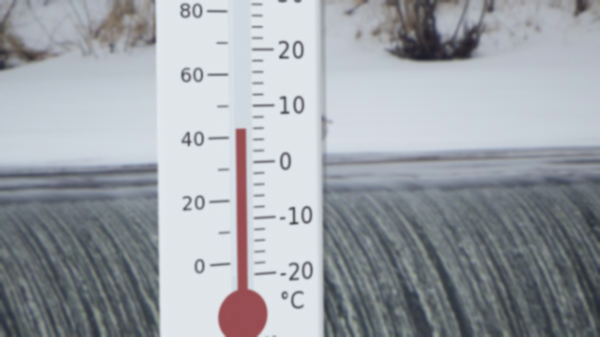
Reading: 6 °C
